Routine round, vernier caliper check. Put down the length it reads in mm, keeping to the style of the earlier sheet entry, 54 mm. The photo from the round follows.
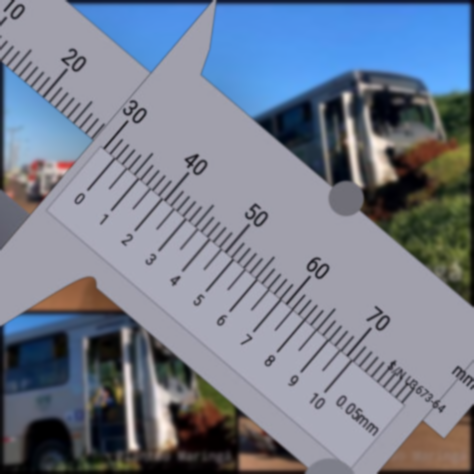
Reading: 31.8 mm
